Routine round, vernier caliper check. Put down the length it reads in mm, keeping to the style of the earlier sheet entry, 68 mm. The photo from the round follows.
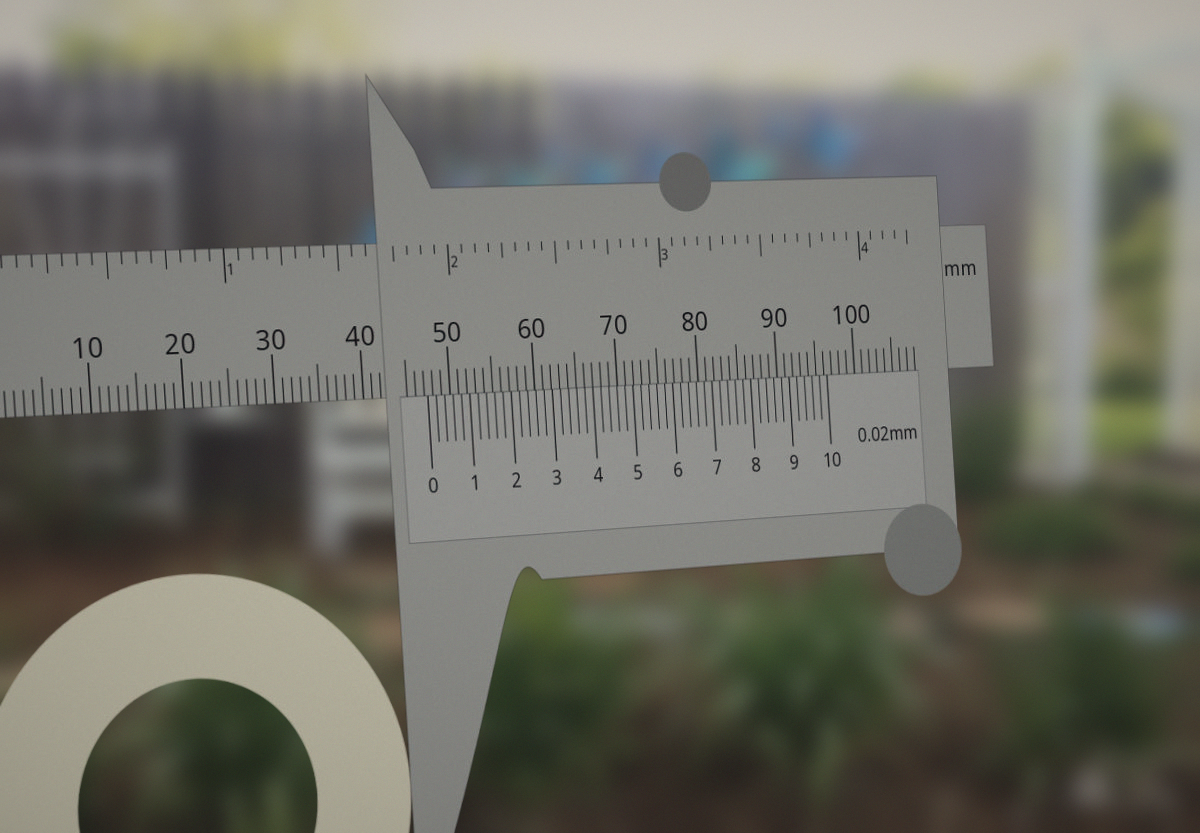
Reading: 47.4 mm
